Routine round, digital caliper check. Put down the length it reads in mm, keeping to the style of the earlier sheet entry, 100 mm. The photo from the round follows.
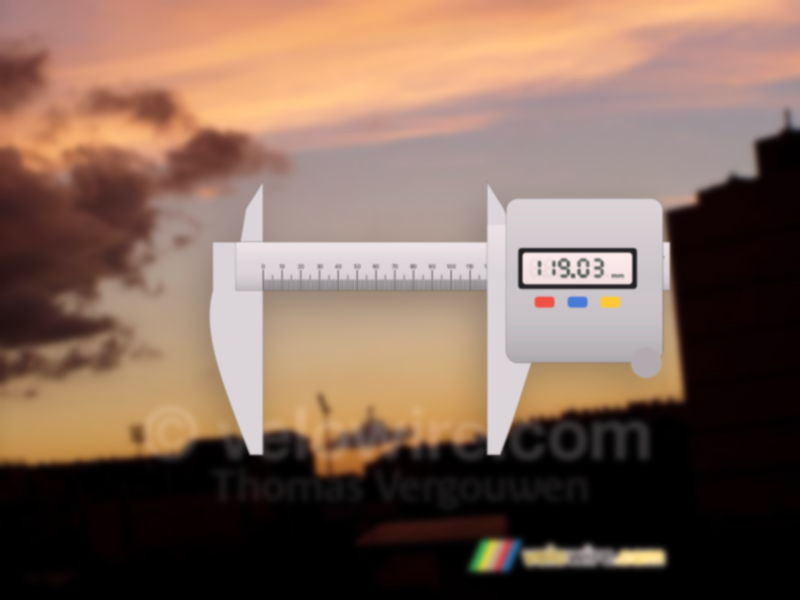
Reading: 119.03 mm
